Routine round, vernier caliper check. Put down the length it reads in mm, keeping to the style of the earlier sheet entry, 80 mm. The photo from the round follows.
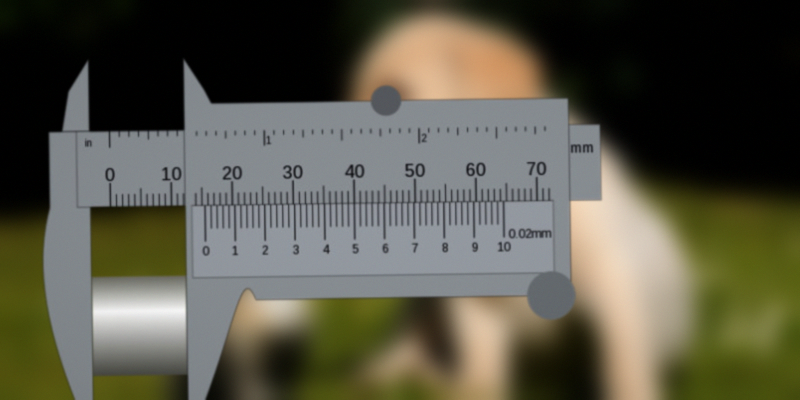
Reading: 15.5 mm
